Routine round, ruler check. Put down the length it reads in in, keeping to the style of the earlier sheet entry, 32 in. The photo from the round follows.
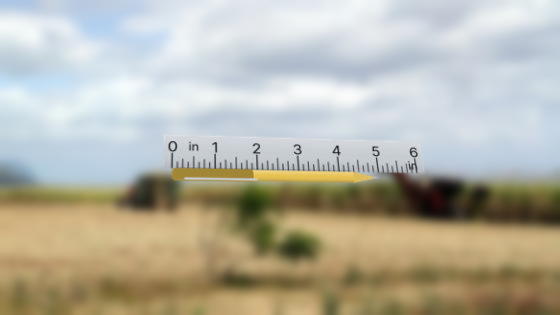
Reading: 5 in
